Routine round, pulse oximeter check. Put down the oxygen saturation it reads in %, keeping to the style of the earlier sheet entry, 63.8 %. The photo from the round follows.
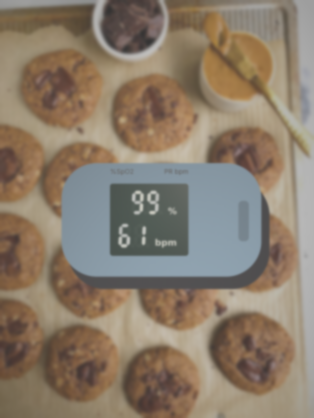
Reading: 99 %
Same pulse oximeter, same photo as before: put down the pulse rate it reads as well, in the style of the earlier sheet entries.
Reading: 61 bpm
